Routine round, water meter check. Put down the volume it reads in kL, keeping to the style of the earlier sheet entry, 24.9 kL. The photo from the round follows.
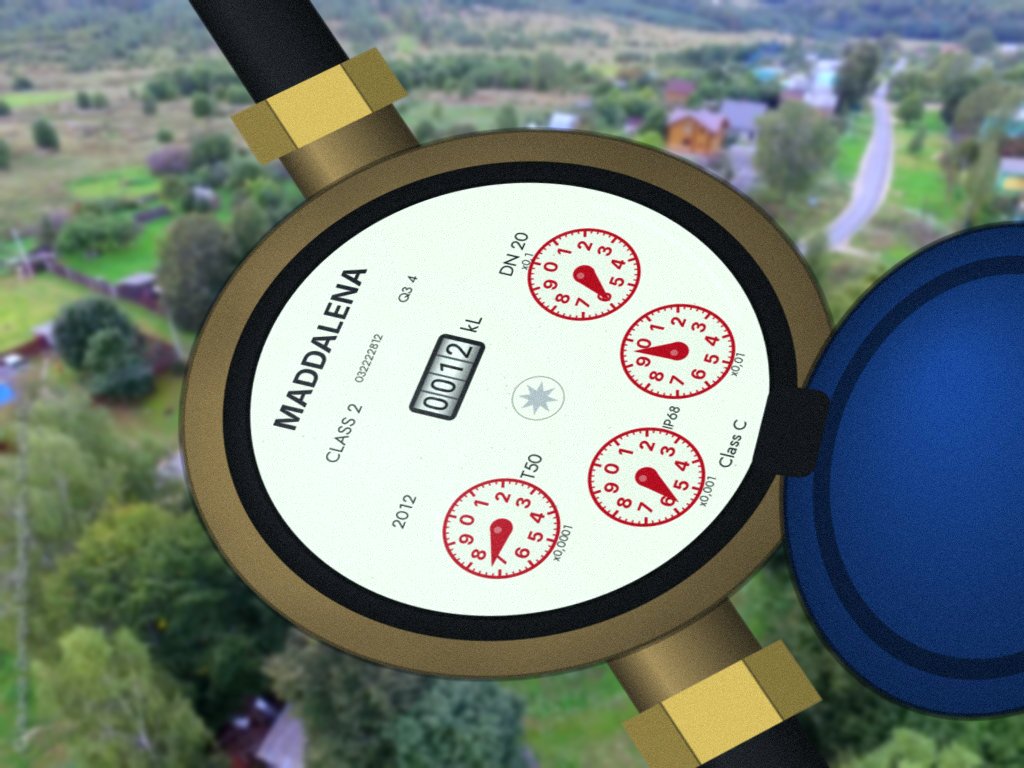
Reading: 12.5957 kL
